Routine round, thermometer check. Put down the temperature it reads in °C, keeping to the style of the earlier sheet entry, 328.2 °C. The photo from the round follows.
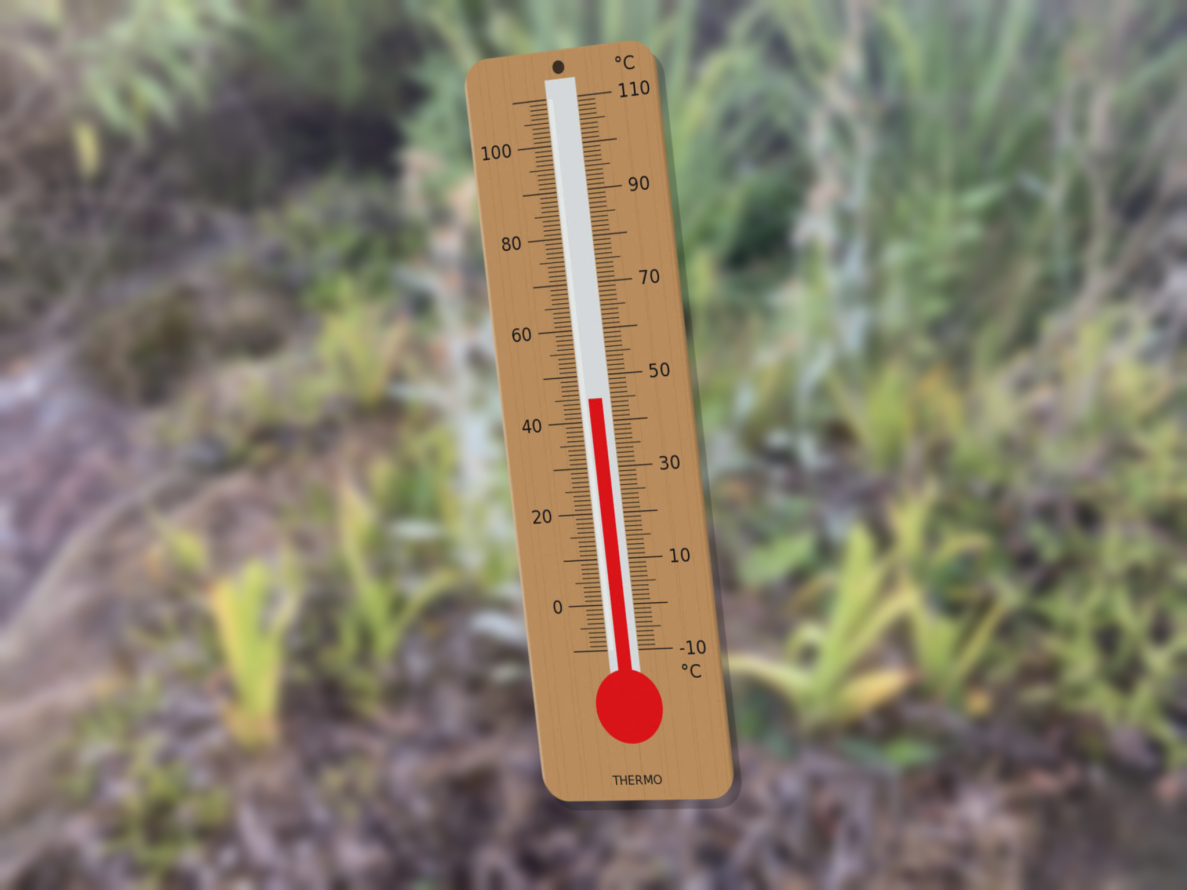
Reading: 45 °C
